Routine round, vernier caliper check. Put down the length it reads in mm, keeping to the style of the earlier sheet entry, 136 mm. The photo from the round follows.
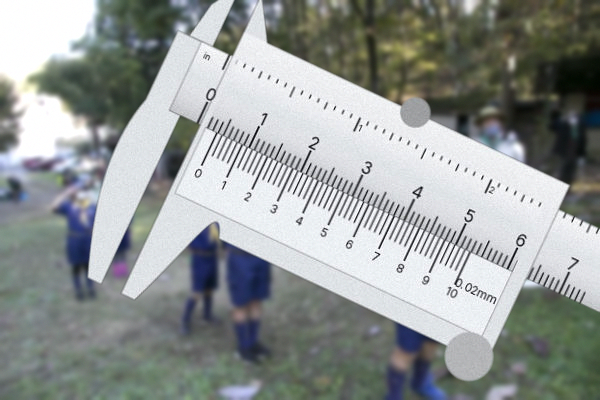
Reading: 3.8 mm
